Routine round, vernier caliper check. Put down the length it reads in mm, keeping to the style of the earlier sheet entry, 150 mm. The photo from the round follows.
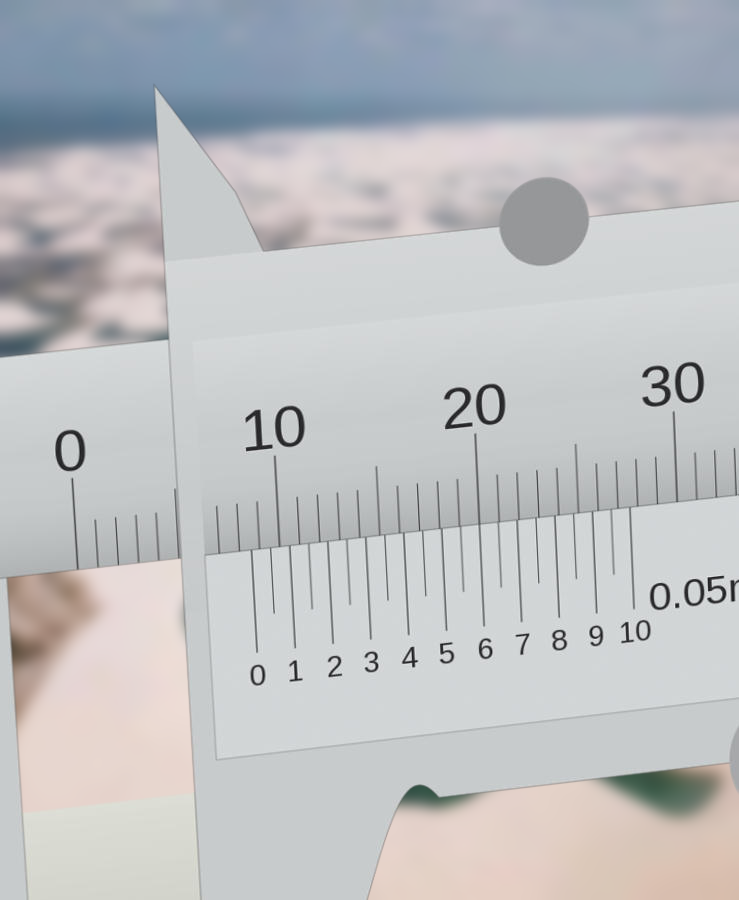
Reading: 8.6 mm
